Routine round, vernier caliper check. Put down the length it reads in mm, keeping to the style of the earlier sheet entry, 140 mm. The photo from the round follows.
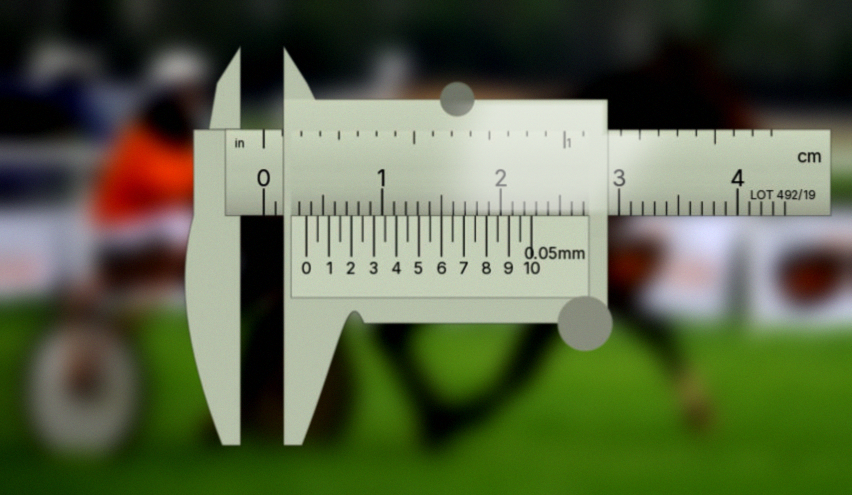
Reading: 3.6 mm
